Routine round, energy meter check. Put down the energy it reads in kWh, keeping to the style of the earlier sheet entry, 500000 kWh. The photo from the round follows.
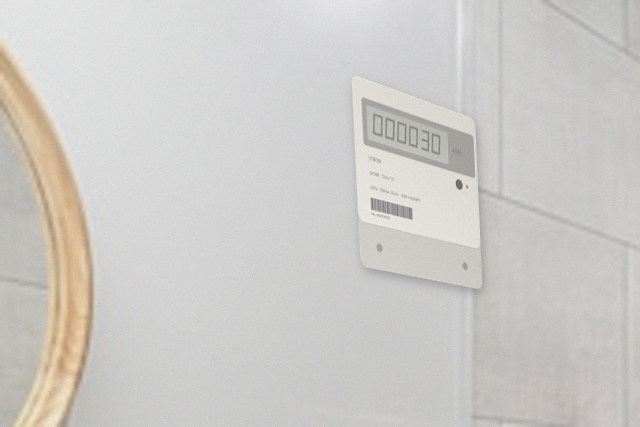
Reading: 30 kWh
